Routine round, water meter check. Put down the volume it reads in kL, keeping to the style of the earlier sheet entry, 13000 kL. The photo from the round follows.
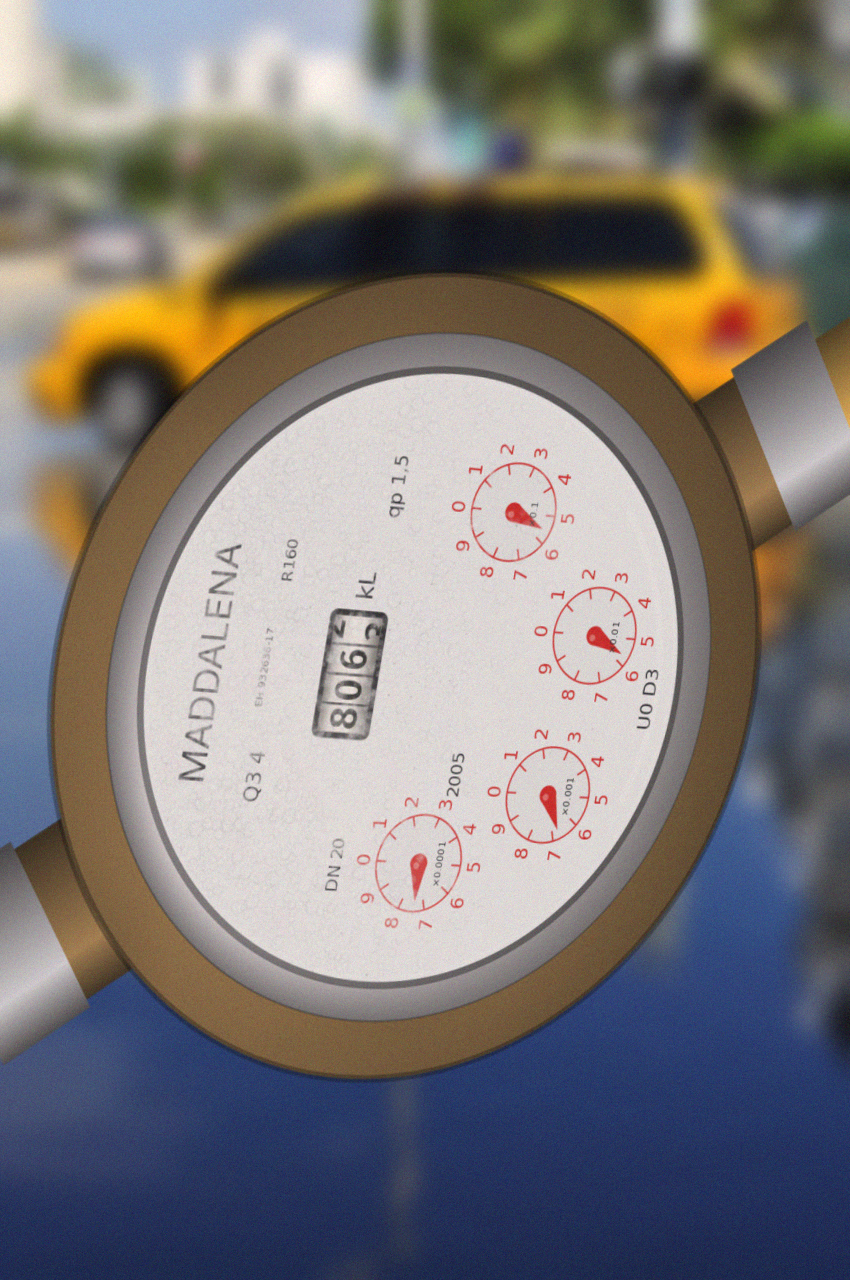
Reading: 8062.5567 kL
